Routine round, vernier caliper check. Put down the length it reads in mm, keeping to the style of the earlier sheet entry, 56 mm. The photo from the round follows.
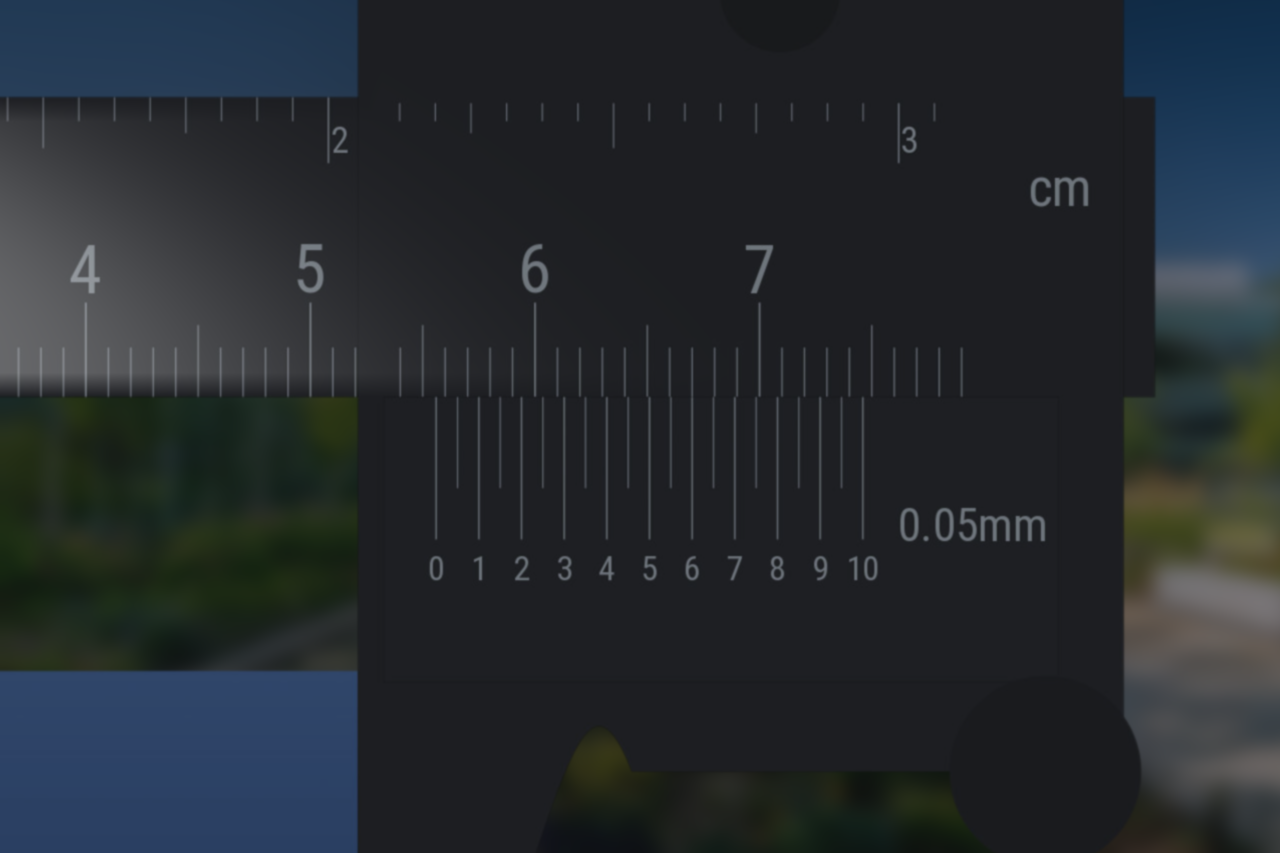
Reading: 55.6 mm
